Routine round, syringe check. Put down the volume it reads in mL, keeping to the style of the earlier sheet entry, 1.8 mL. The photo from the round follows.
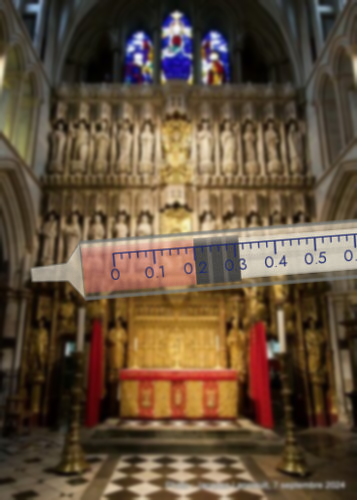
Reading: 0.2 mL
